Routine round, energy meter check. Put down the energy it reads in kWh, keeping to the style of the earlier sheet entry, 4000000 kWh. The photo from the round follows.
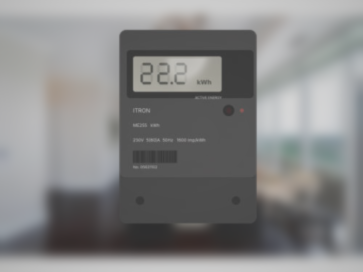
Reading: 22.2 kWh
